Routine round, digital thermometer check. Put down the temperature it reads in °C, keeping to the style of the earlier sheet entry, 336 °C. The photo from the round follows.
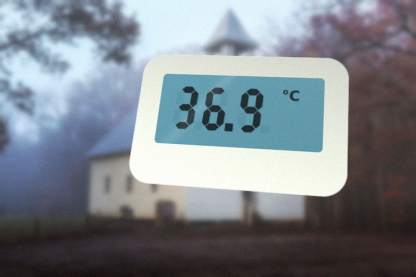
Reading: 36.9 °C
